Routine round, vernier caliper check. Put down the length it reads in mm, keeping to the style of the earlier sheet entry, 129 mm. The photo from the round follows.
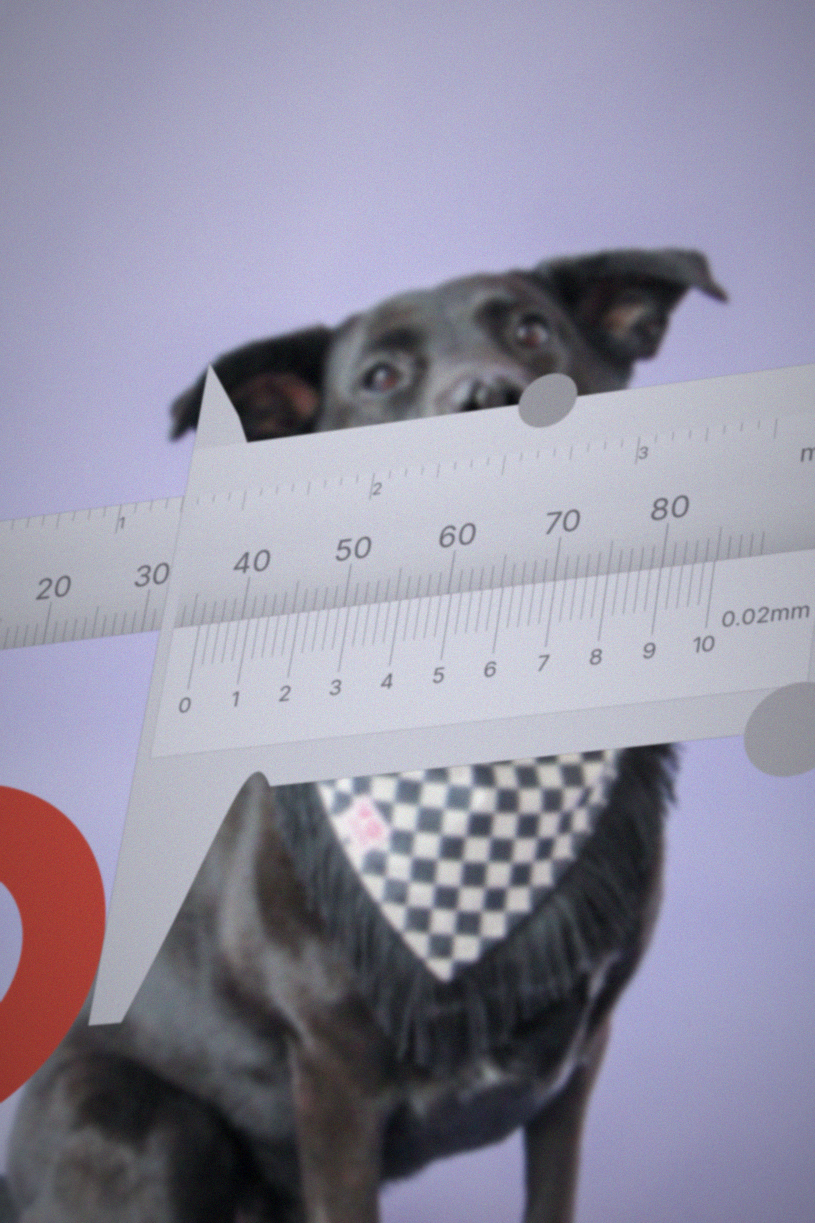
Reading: 35.8 mm
